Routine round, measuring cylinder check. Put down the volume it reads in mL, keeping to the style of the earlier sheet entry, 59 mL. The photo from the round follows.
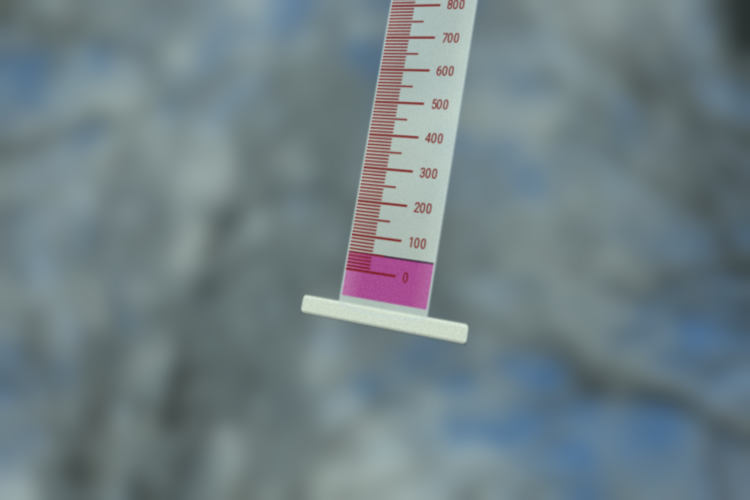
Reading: 50 mL
